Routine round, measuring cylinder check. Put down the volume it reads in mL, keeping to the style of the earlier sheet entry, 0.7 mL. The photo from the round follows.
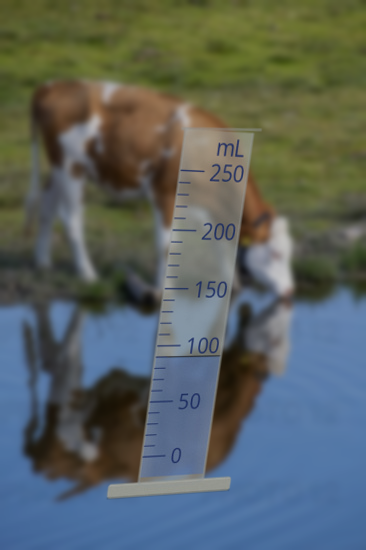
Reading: 90 mL
